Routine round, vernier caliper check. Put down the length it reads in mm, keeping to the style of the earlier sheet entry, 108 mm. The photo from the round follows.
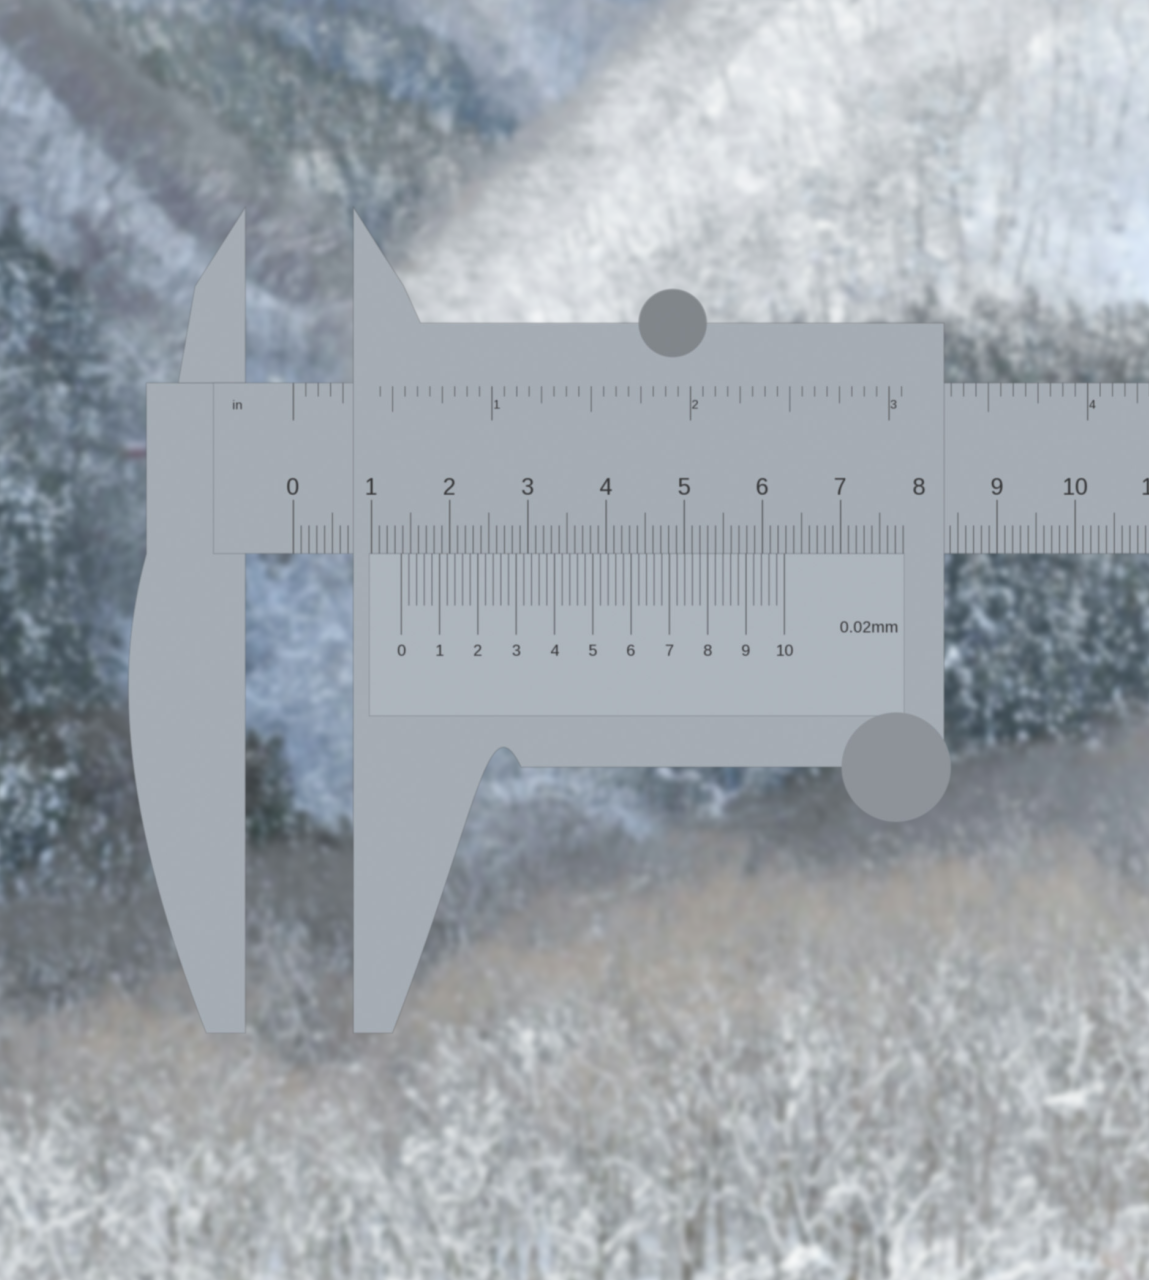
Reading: 13.8 mm
